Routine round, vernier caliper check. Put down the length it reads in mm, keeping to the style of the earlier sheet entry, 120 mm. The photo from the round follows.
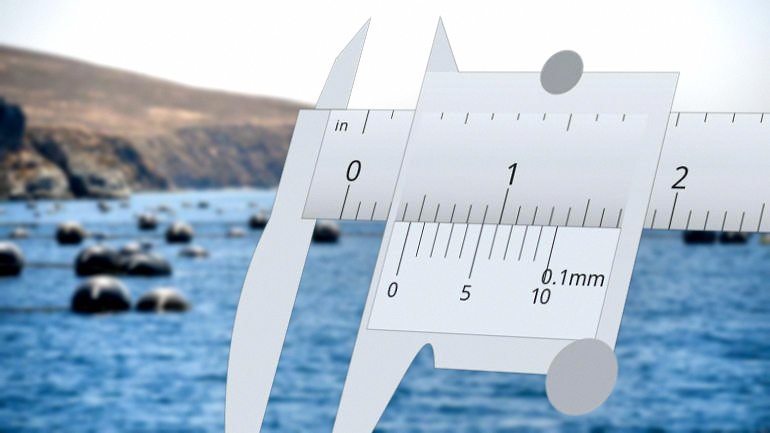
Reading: 4.5 mm
